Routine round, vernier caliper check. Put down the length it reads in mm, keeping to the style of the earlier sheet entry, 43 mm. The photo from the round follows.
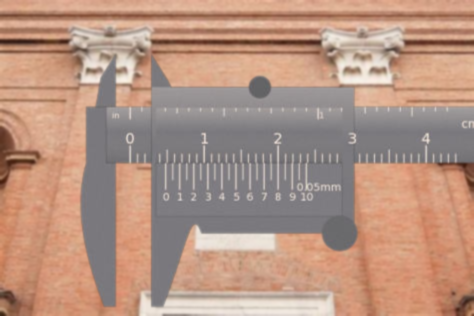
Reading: 4.8 mm
